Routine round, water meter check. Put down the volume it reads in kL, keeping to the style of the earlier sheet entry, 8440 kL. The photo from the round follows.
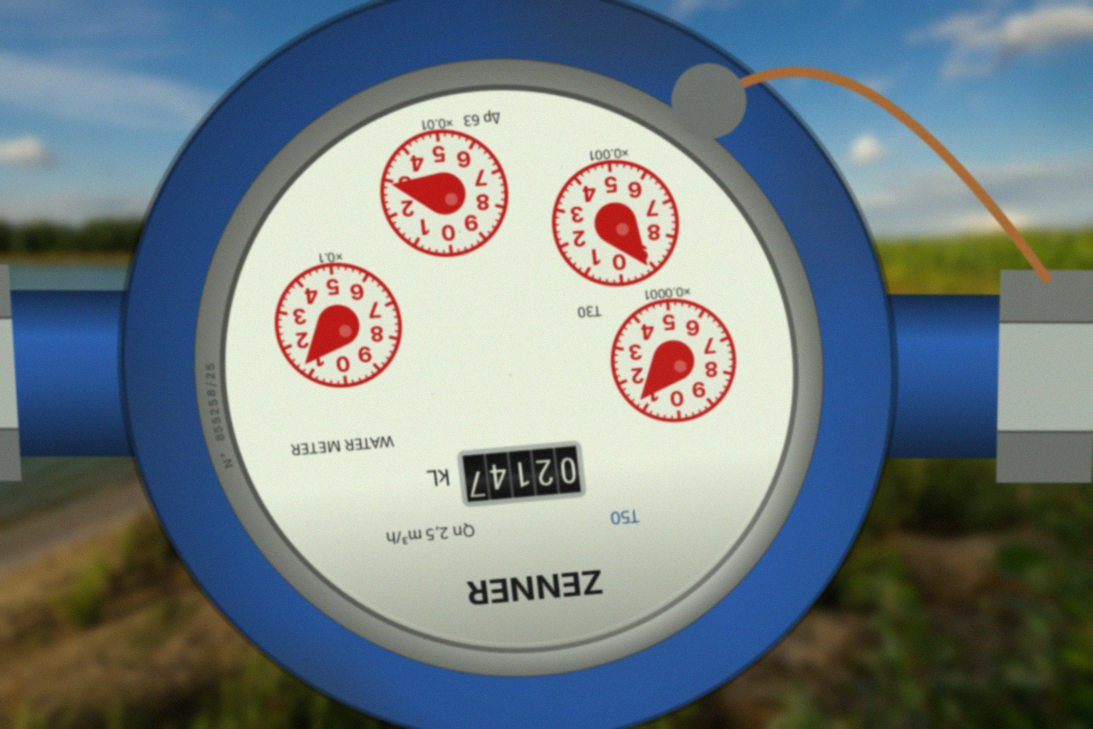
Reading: 2147.1291 kL
